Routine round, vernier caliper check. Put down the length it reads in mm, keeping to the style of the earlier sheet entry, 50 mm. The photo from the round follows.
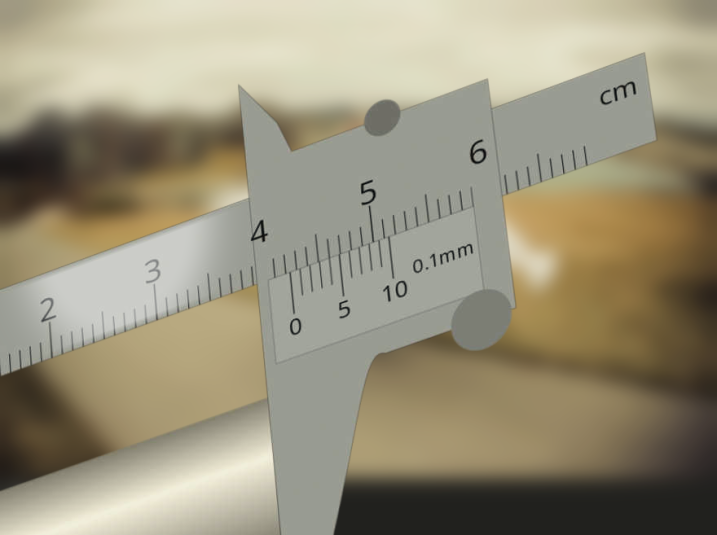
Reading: 42.4 mm
